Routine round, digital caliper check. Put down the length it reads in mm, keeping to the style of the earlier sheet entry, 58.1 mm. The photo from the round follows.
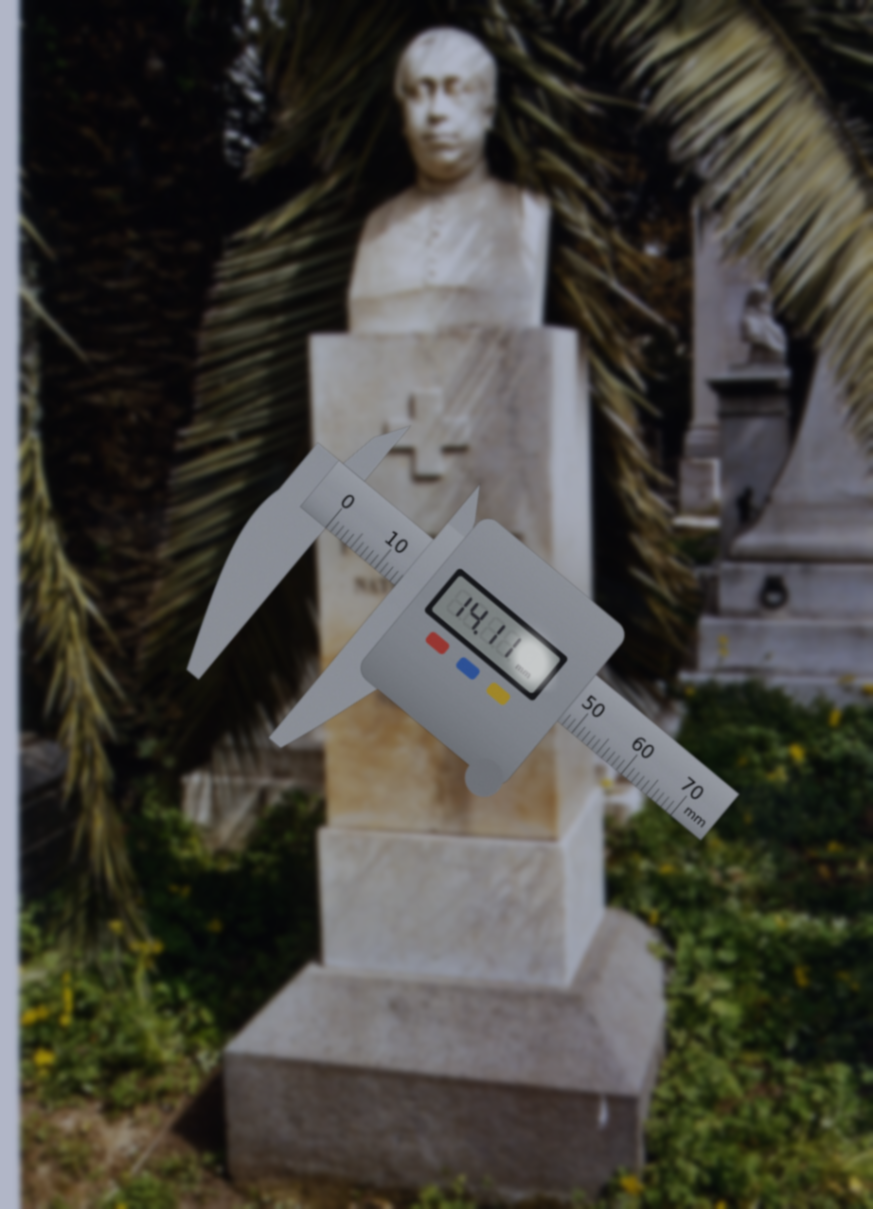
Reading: 14.11 mm
